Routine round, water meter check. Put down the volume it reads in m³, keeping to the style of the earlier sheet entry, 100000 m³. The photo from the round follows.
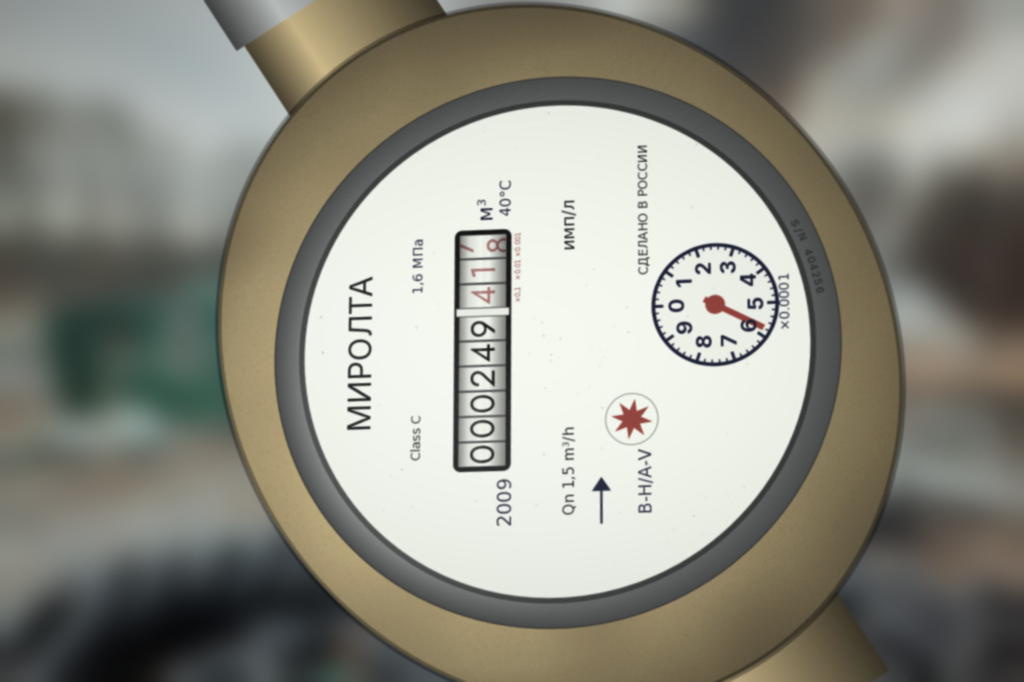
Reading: 249.4175 m³
